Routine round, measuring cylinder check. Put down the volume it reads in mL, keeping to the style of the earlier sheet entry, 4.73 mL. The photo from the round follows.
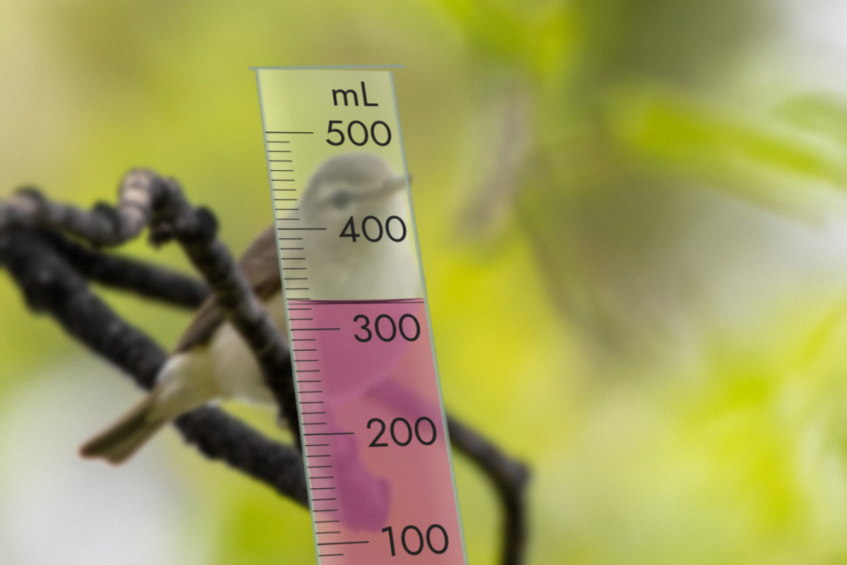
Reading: 325 mL
